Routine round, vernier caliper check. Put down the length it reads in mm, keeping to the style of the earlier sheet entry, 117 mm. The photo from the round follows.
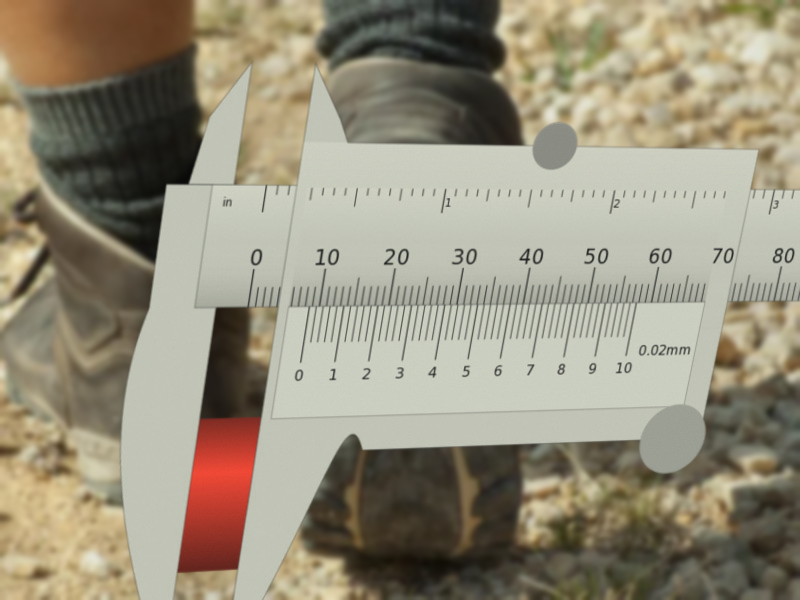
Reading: 8.6 mm
